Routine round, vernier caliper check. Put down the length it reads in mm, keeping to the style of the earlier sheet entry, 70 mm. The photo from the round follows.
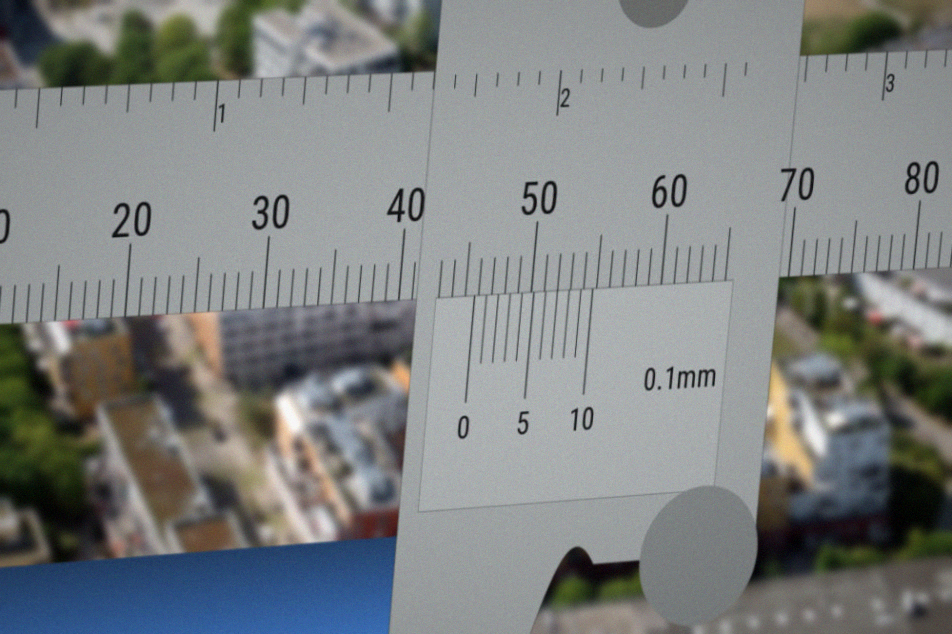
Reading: 45.7 mm
